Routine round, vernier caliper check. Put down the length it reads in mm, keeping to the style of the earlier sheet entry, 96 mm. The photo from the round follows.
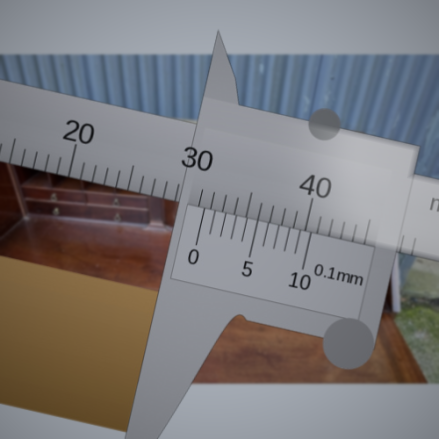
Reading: 31.5 mm
